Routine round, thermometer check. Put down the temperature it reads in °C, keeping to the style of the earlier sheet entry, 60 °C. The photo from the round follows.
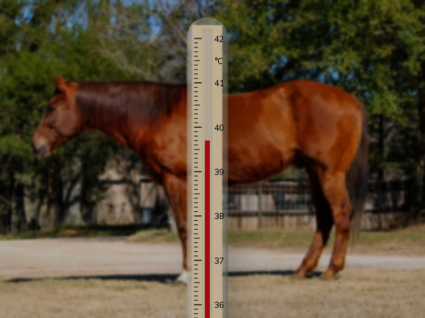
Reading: 39.7 °C
